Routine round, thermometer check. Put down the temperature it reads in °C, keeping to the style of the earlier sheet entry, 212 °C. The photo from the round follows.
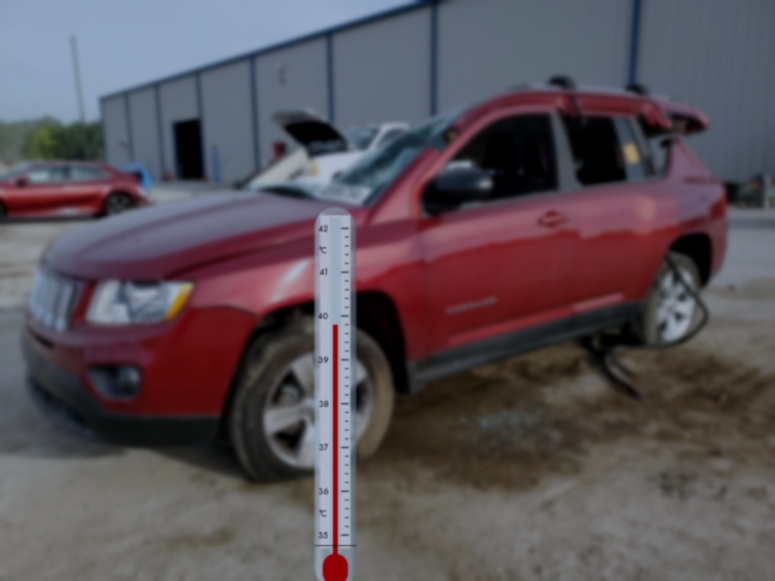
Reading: 39.8 °C
